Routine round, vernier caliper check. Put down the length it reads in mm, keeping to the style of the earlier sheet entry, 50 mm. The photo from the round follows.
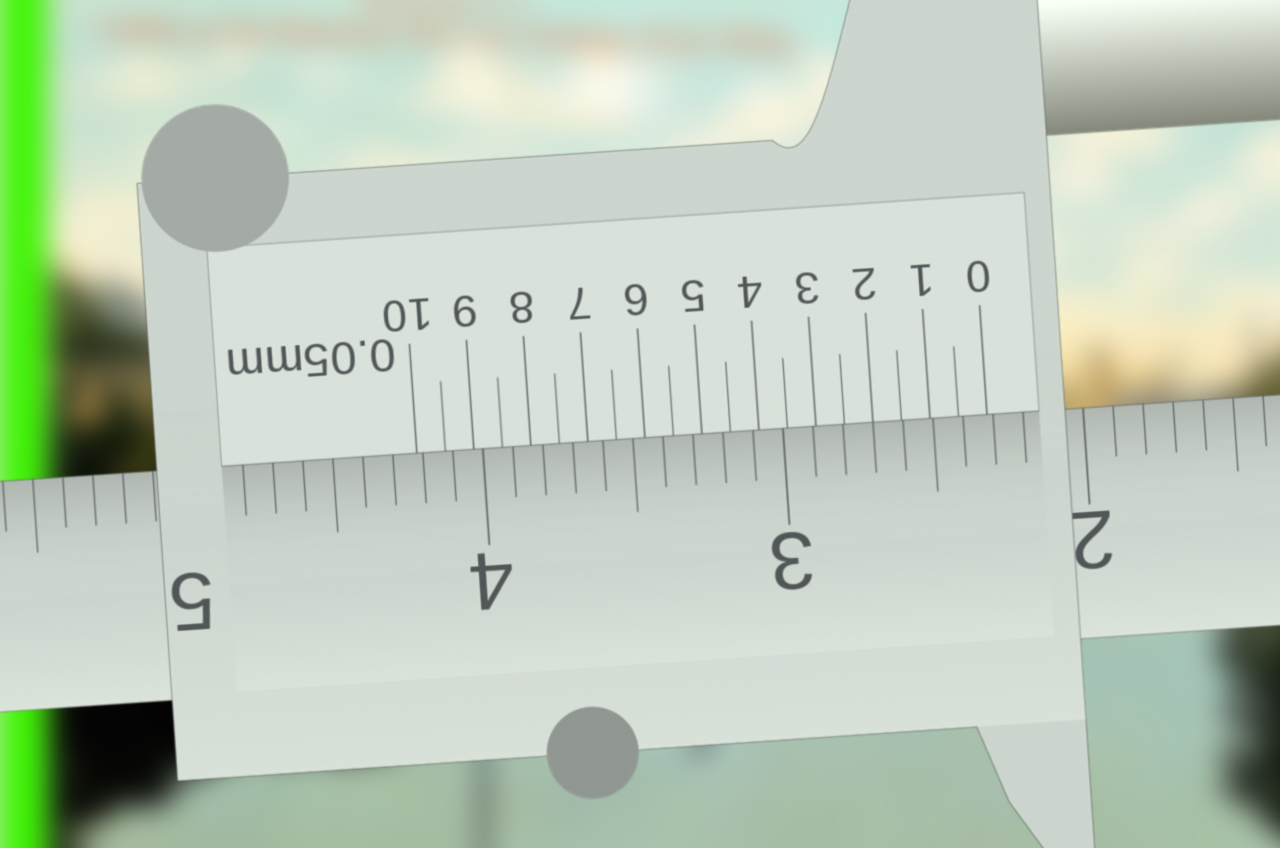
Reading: 23.20 mm
